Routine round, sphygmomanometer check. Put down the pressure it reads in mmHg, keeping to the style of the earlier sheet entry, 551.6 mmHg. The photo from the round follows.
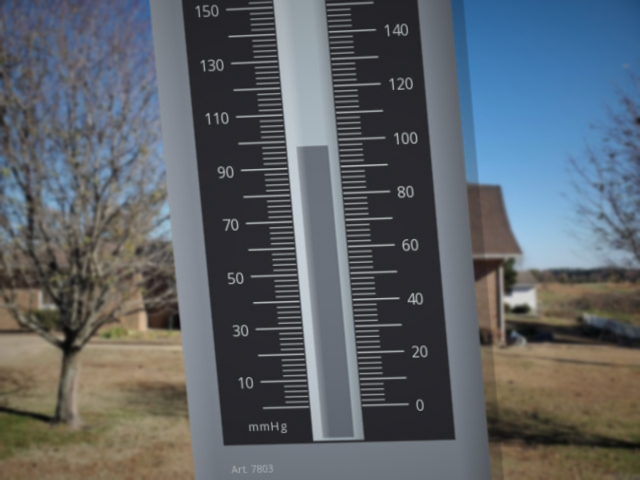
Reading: 98 mmHg
